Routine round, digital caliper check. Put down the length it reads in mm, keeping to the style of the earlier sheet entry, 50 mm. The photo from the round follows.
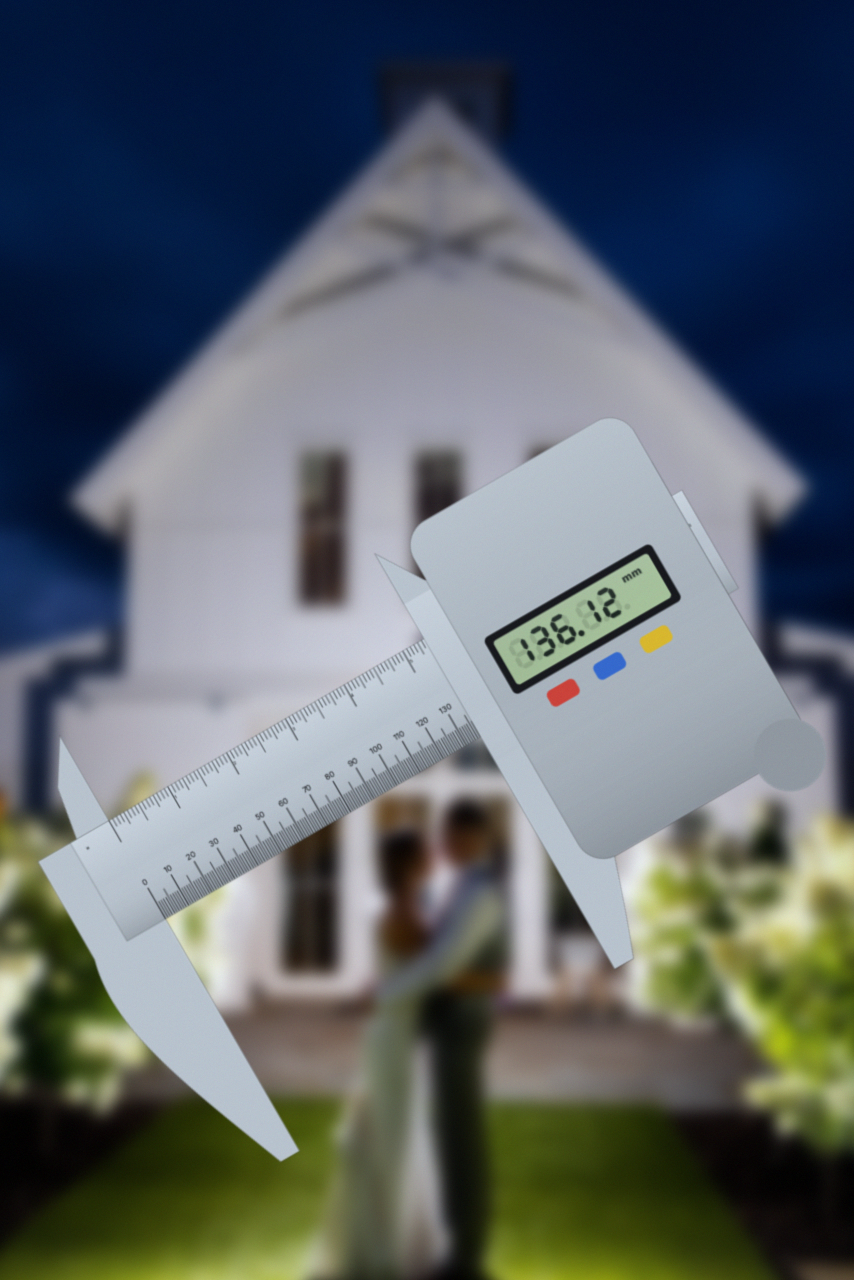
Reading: 136.12 mm
